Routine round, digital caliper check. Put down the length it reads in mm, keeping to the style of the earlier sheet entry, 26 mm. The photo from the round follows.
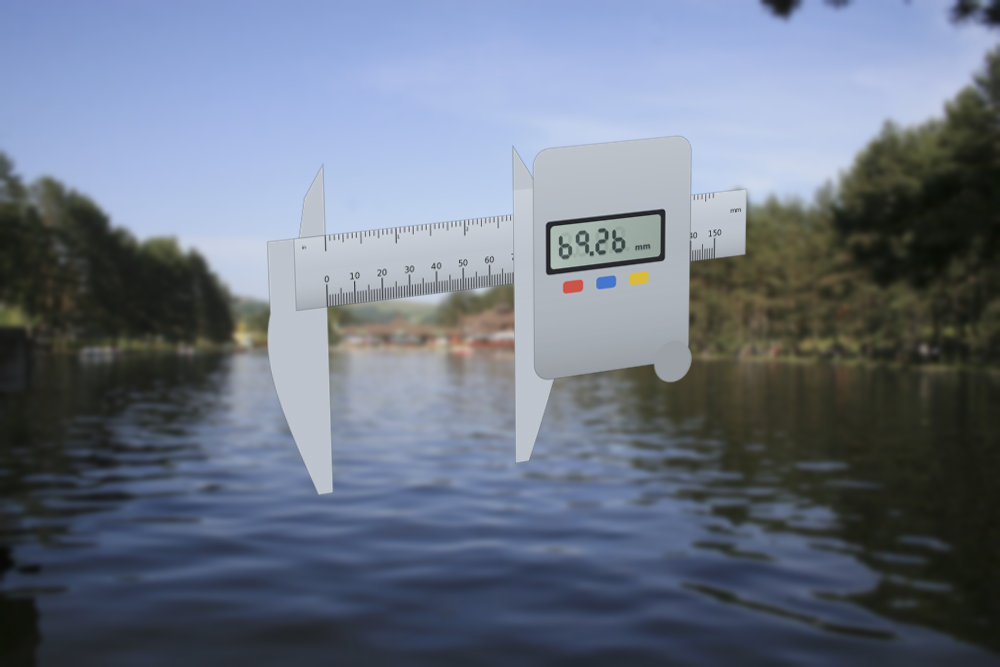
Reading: 69.26 mm
